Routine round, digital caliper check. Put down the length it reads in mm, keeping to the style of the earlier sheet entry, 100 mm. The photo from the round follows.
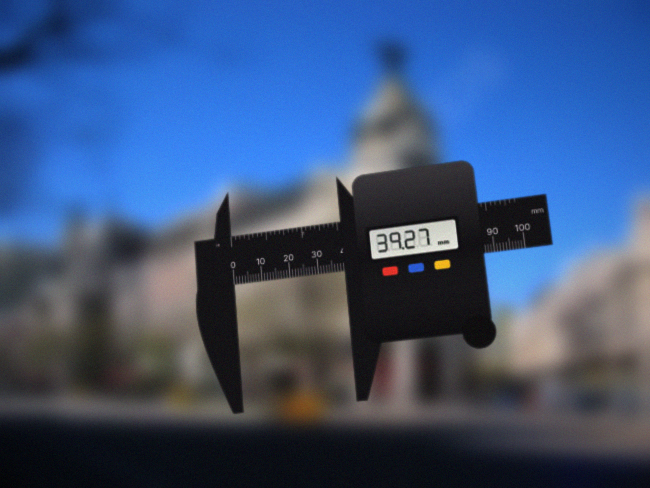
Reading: 39.27 mm
